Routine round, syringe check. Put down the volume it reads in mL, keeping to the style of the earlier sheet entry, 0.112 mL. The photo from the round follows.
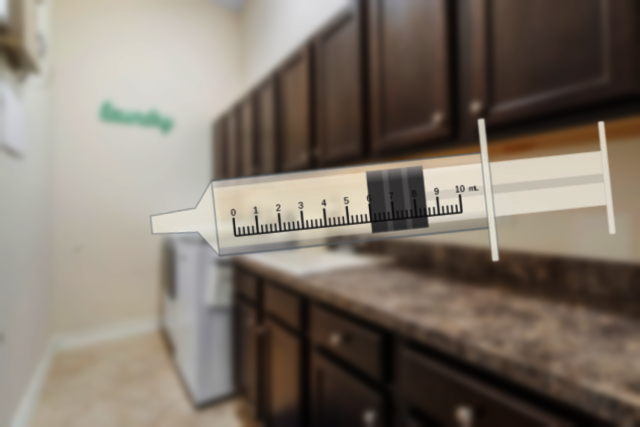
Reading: 6 mL
